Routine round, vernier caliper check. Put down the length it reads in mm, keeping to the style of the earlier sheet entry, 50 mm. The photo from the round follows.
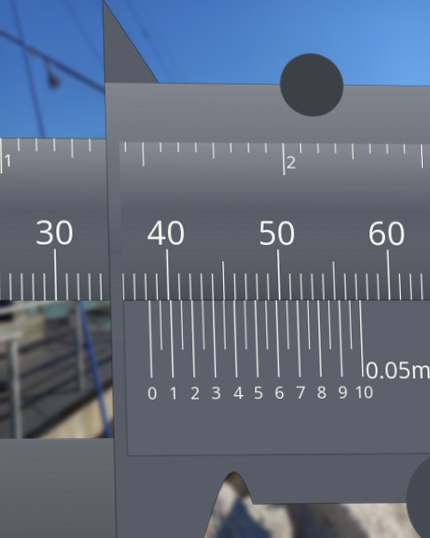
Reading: 38.3 mm
